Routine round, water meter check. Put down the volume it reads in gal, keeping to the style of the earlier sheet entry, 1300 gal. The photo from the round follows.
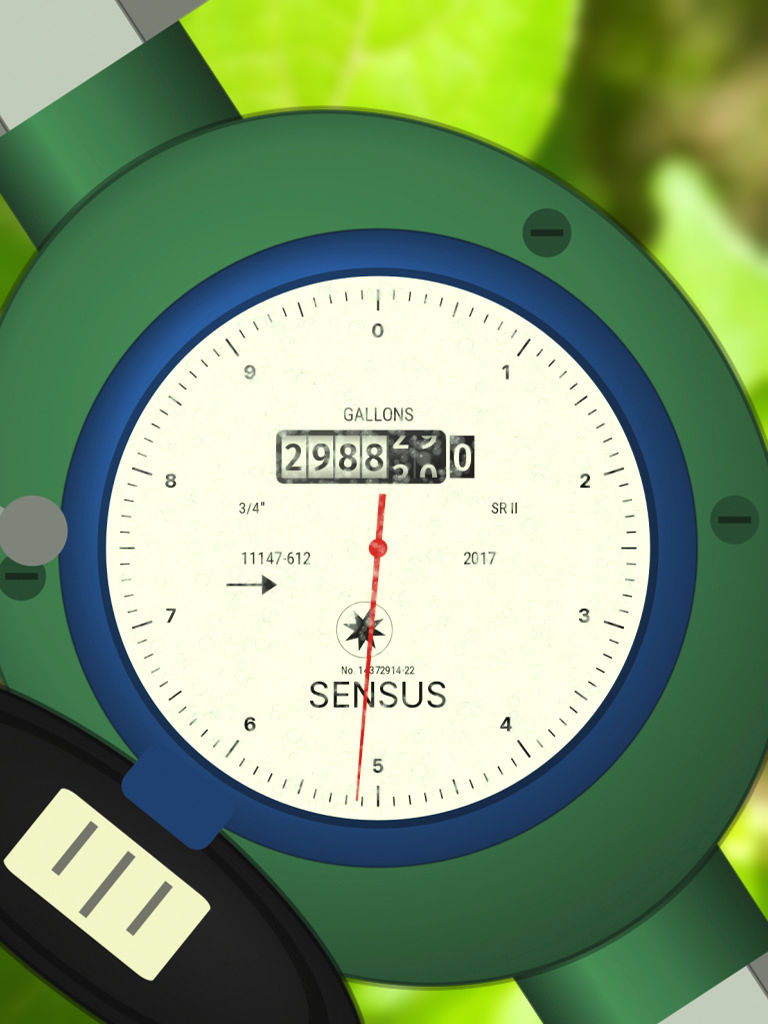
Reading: 2988295.1 gal
